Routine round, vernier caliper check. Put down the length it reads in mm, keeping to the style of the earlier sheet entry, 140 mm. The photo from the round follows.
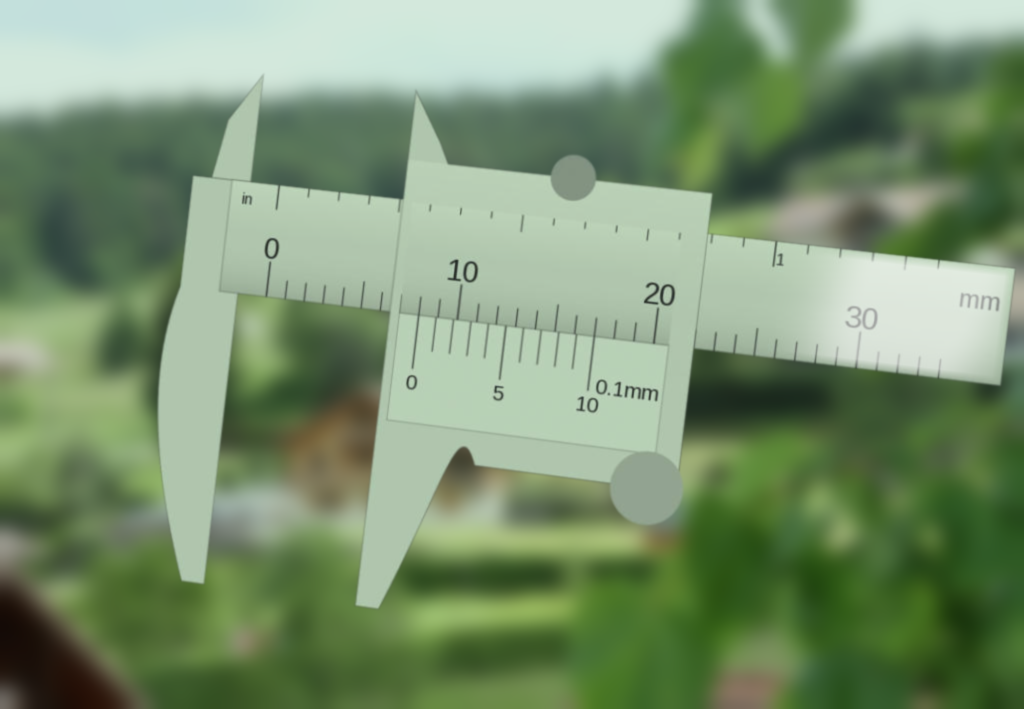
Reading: 8.0 mm
